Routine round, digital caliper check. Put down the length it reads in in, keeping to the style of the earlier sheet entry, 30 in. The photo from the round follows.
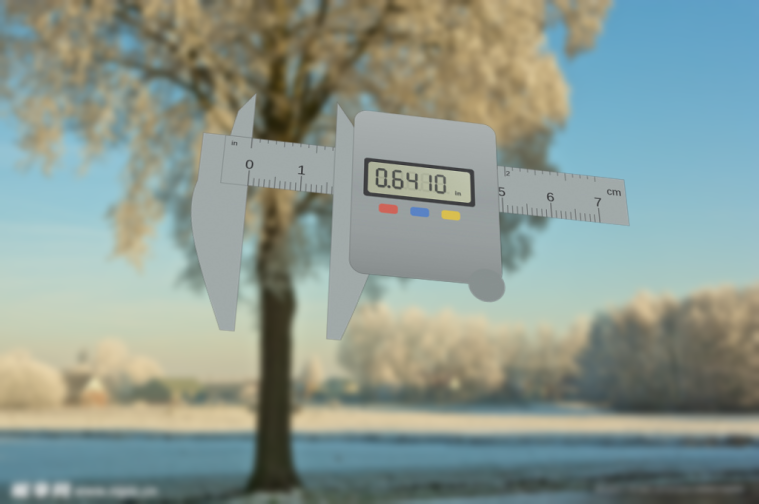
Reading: 0.6410 in
